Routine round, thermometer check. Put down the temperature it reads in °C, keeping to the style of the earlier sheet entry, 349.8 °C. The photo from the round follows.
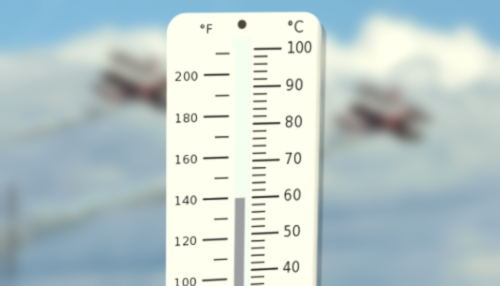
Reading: 60 °C
